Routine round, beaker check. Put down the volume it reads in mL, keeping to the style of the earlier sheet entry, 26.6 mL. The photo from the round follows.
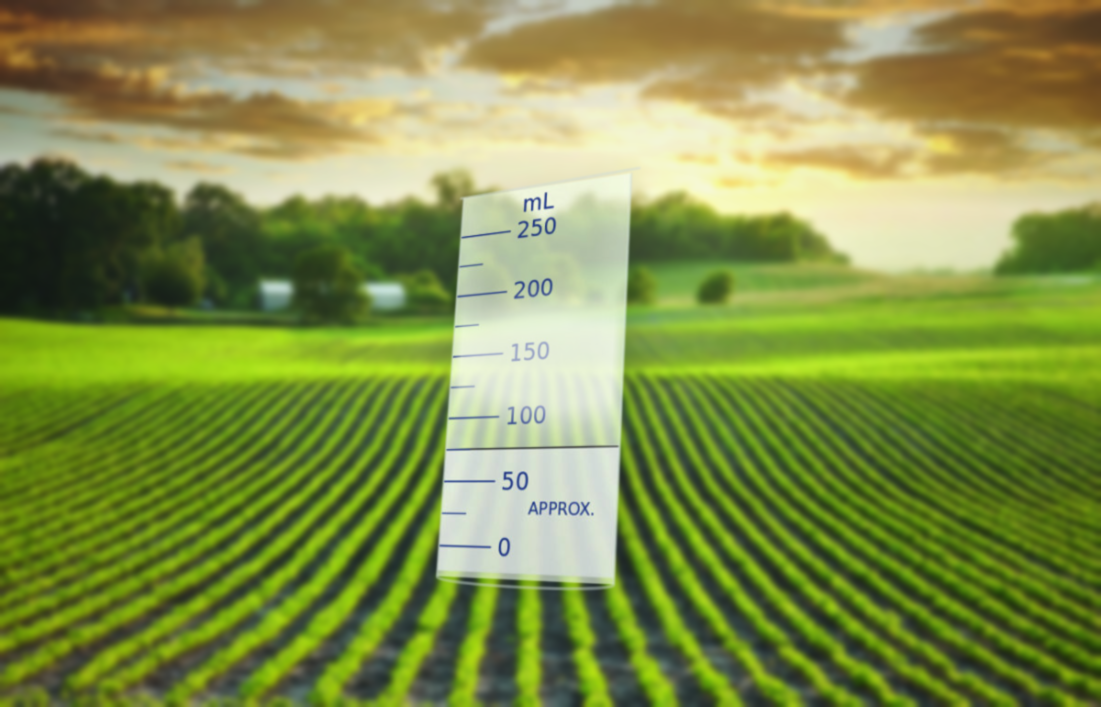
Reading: 75 mL
